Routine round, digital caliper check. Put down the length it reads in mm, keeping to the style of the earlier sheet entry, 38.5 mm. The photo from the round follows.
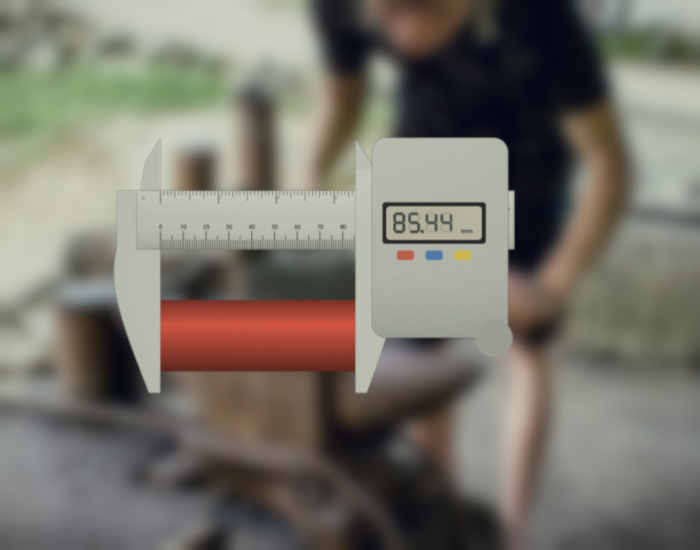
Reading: 85.44 mm
